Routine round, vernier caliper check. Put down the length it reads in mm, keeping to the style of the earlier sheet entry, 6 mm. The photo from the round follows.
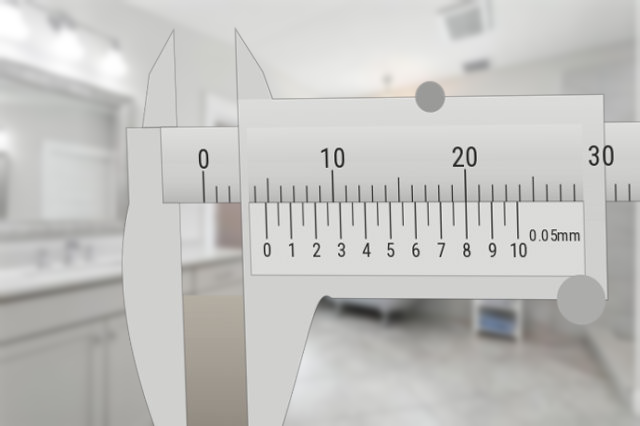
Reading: 4.8 mm
